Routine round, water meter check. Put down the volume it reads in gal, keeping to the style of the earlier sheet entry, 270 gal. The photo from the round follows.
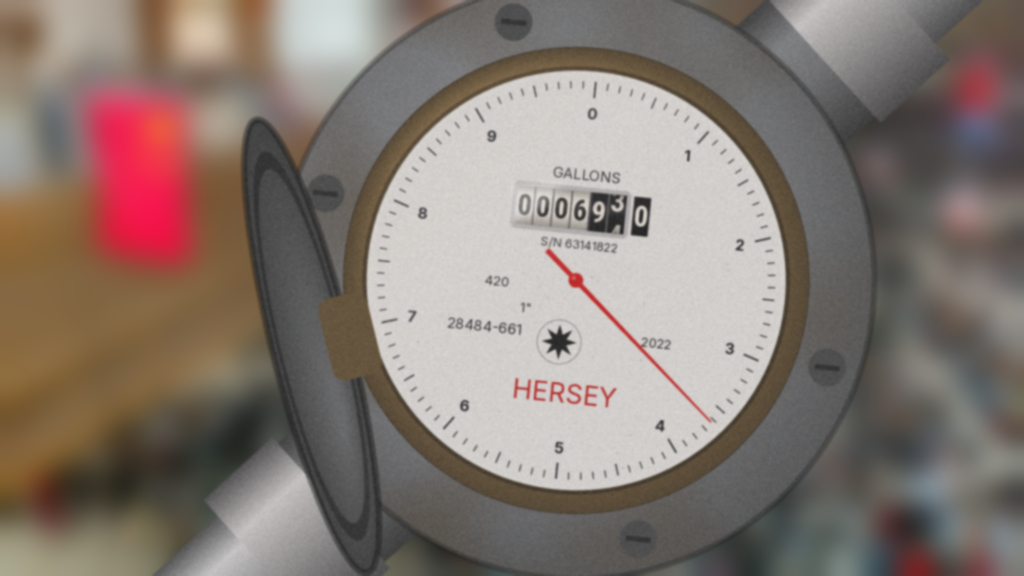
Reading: 6933.6 gal
